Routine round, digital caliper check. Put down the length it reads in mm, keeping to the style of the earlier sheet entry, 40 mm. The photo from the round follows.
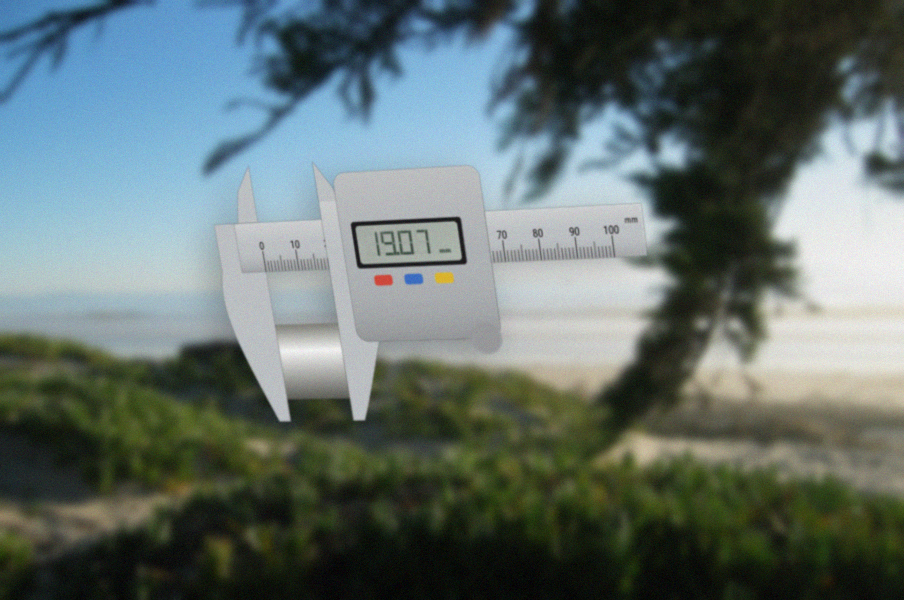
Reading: 19.07 mm
